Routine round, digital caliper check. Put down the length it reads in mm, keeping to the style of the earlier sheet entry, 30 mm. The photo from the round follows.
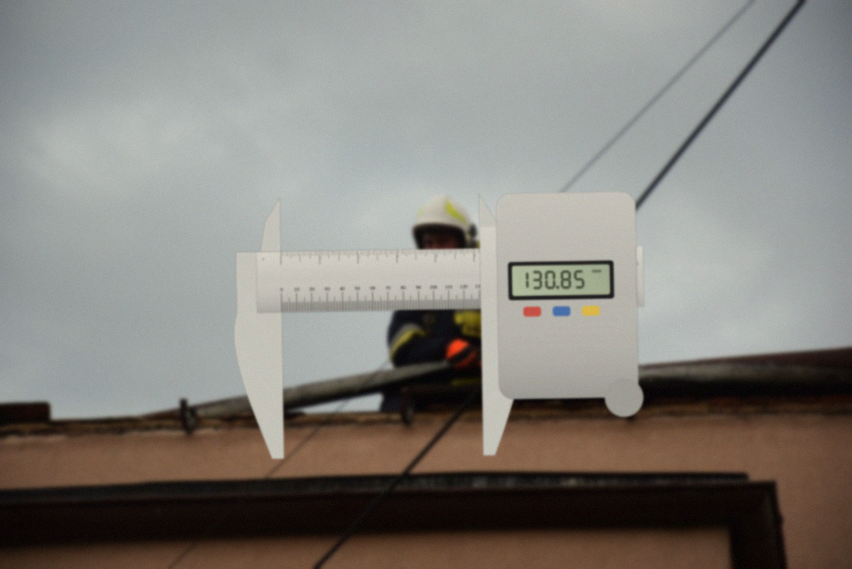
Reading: 130.85 mm
